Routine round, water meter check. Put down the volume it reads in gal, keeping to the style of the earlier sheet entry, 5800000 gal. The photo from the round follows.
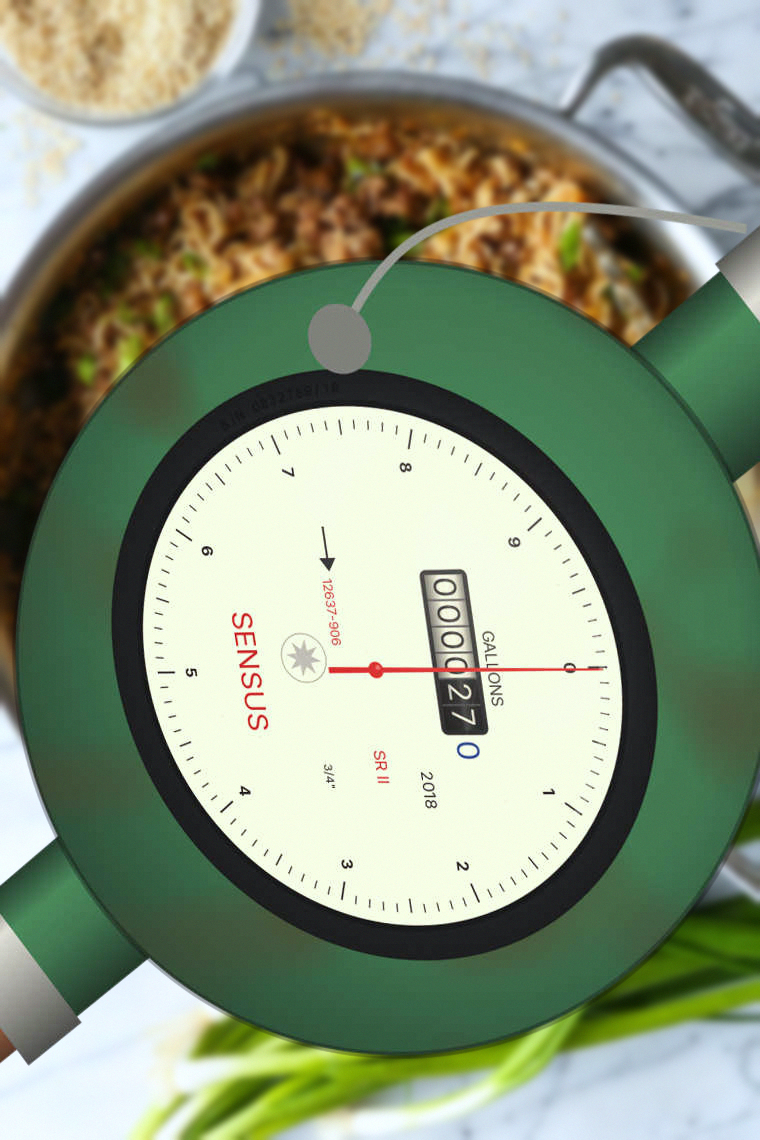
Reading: 270.0 gal
